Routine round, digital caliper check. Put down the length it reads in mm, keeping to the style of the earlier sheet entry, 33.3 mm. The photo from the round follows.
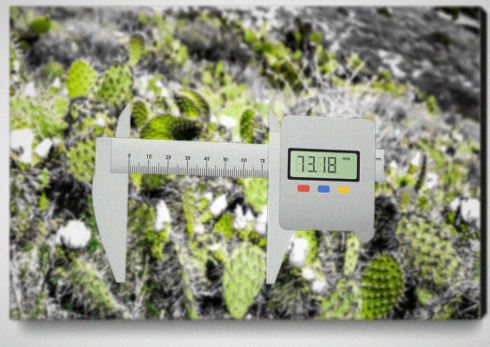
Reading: 73.18 mm
